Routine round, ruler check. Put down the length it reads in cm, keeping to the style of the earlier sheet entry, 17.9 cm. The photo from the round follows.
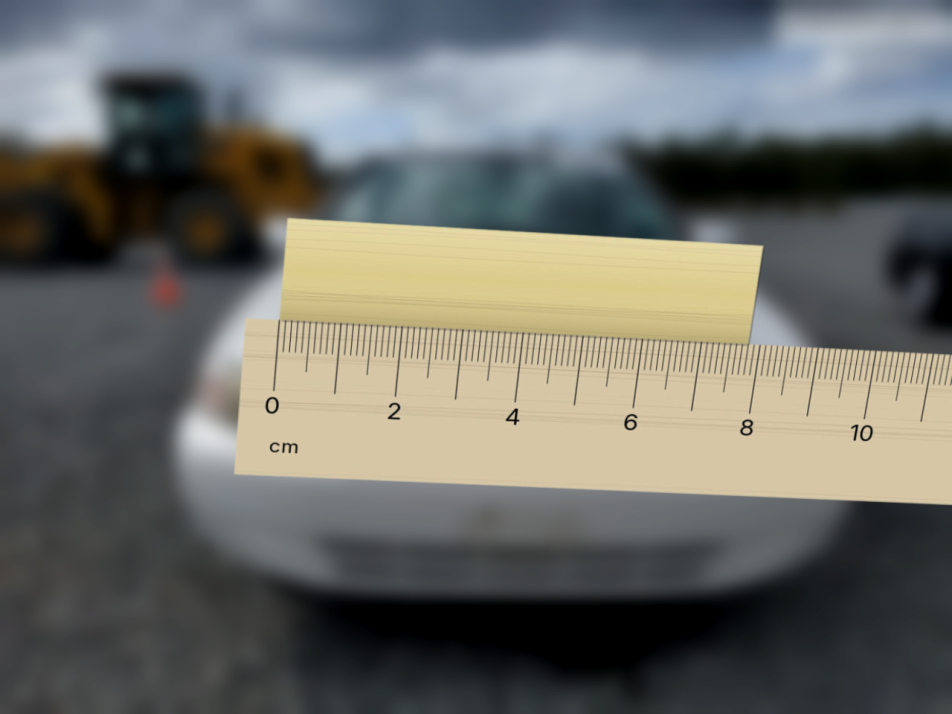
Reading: 7.8 cm
